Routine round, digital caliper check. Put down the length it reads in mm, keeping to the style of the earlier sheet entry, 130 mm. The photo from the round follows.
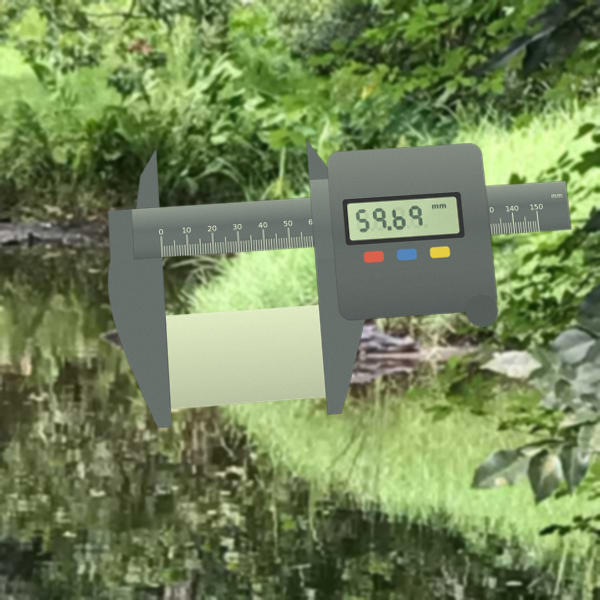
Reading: 59.69 mm
